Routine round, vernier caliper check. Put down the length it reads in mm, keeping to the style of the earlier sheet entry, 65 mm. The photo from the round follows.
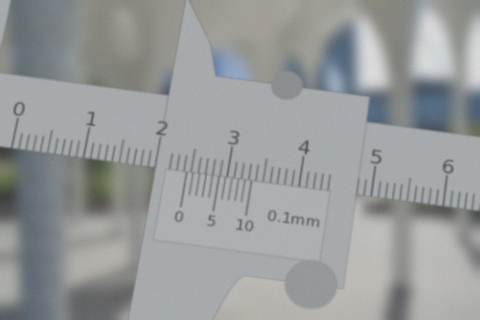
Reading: 24.4 mm
